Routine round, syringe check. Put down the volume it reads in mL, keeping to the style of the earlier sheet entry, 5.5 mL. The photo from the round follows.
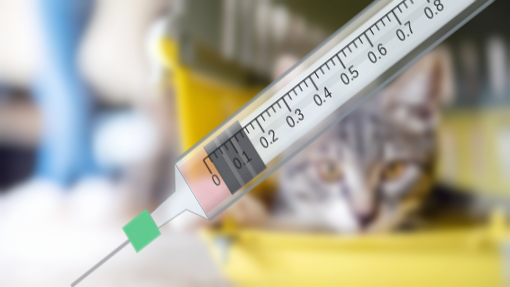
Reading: 0.02 mL
